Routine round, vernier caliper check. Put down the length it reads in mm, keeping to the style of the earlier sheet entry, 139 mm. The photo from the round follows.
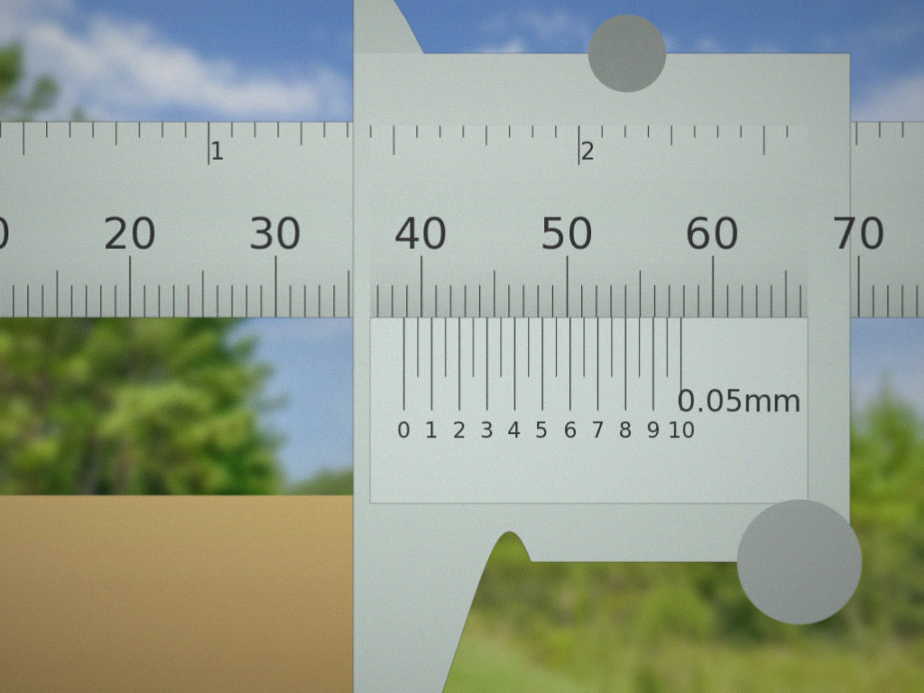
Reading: 38.8 mm
